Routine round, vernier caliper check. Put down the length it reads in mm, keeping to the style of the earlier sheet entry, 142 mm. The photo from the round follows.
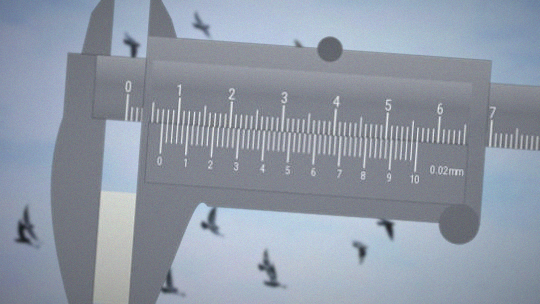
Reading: 7.0 mm
